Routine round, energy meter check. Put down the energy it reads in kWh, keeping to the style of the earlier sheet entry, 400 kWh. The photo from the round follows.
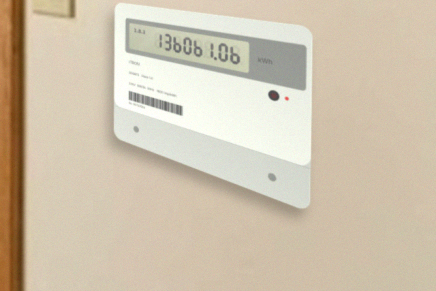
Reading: 136061.06 kWh
